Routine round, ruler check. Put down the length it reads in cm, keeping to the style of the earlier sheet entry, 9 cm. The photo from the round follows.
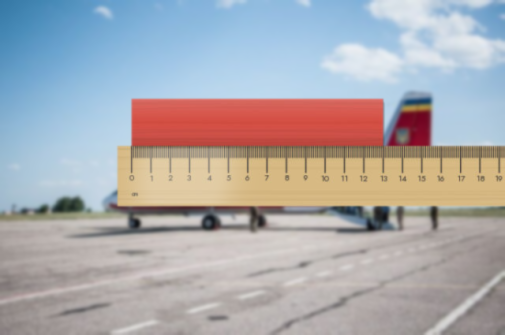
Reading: 13 cm
